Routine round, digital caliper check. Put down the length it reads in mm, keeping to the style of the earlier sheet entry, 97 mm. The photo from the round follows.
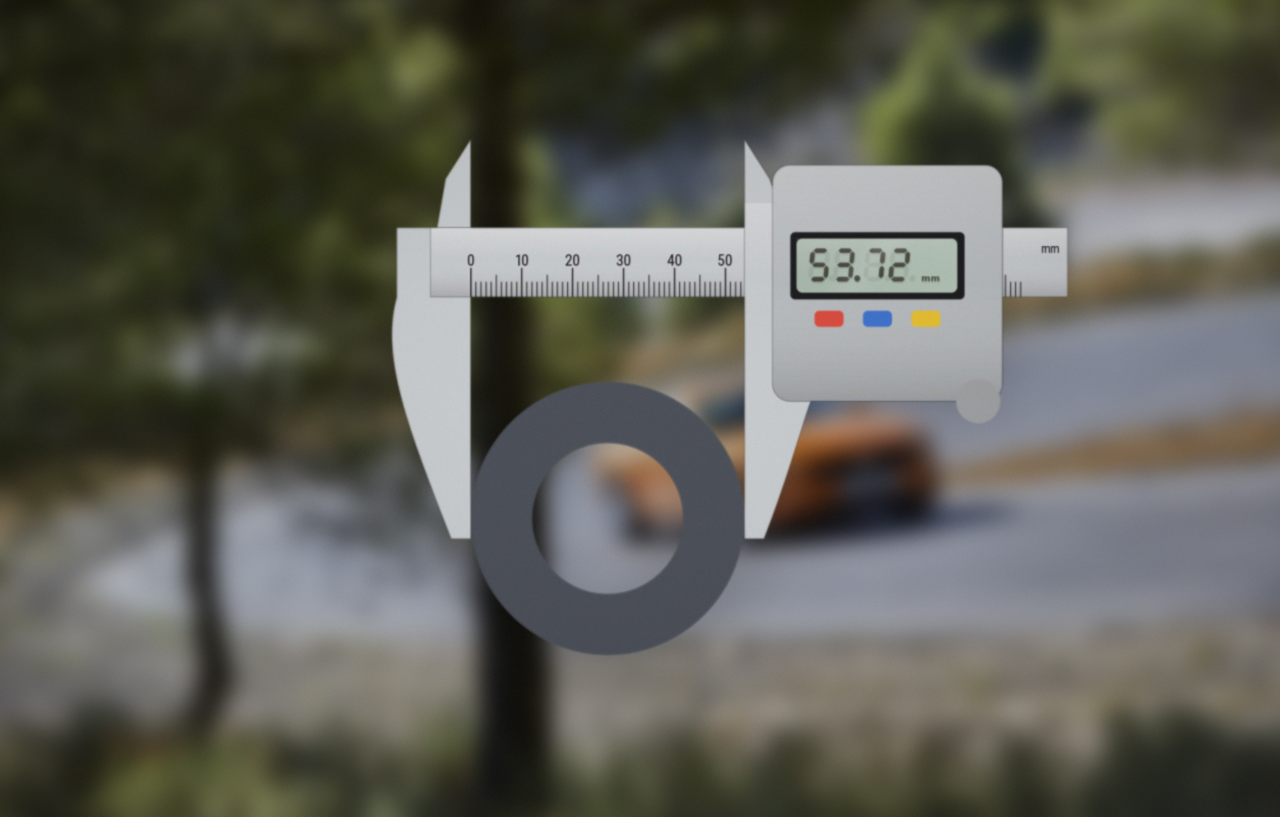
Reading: 53.72 mm
